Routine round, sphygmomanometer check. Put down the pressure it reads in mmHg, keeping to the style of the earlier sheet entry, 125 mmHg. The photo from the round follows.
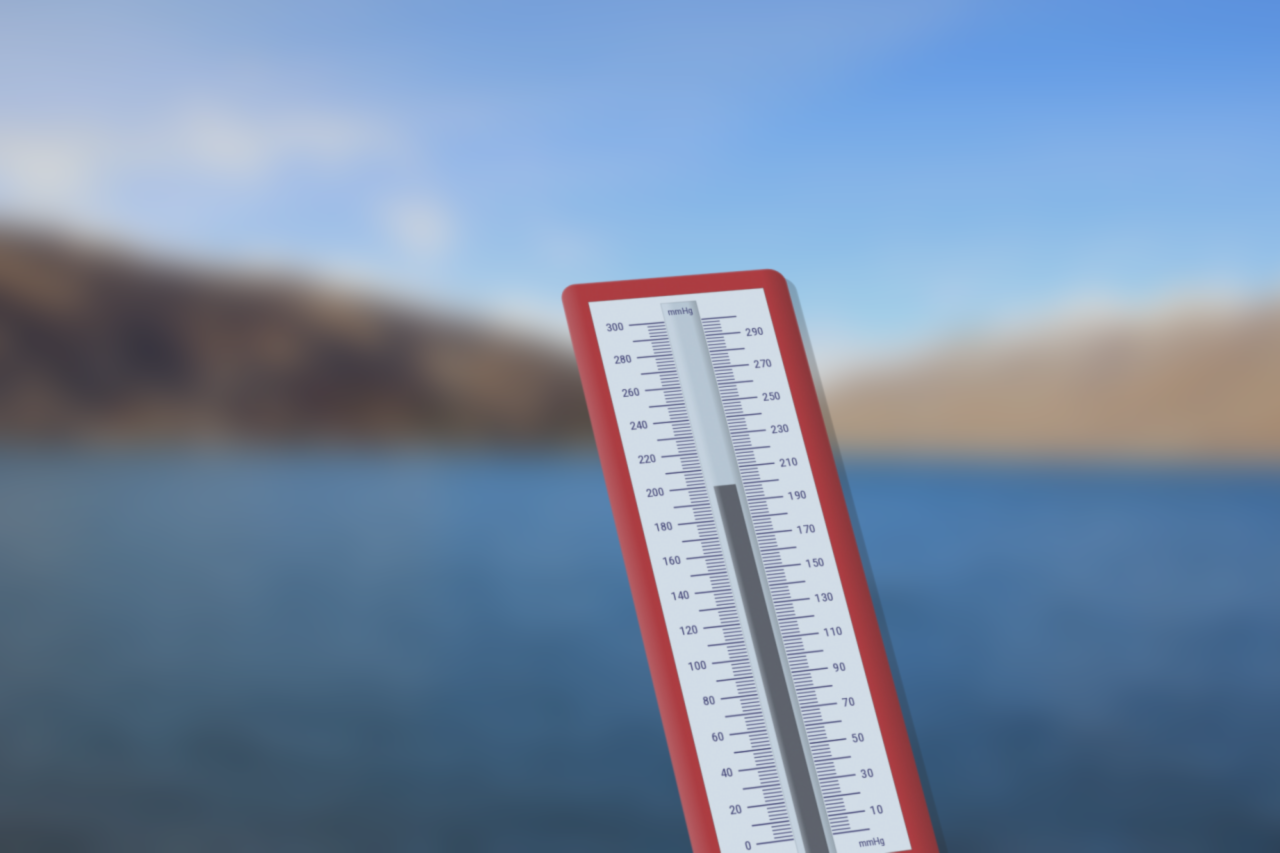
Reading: 200 mmHg
